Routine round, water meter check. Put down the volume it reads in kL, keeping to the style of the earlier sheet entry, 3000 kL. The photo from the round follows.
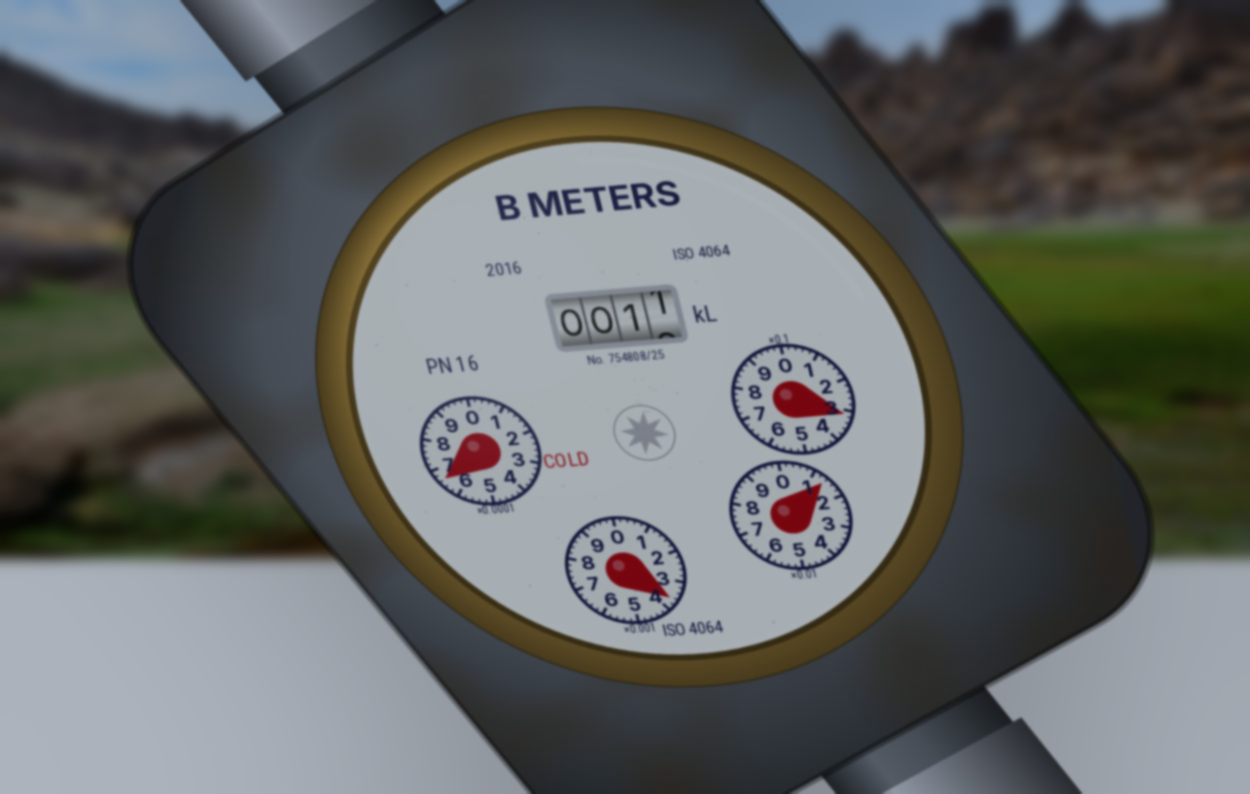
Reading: 11.3136 kL
